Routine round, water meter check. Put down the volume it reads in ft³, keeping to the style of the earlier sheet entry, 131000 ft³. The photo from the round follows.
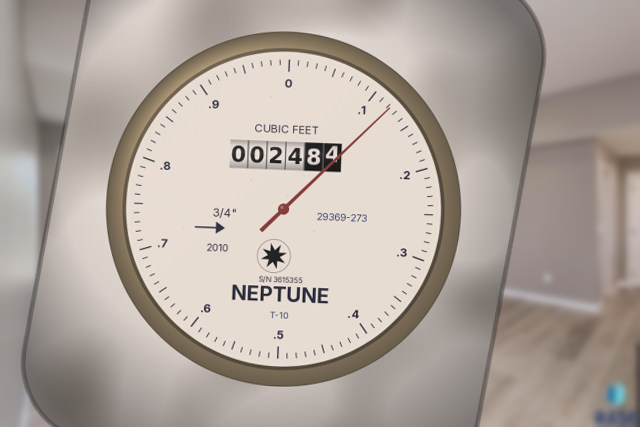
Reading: 2484.12 ft³
